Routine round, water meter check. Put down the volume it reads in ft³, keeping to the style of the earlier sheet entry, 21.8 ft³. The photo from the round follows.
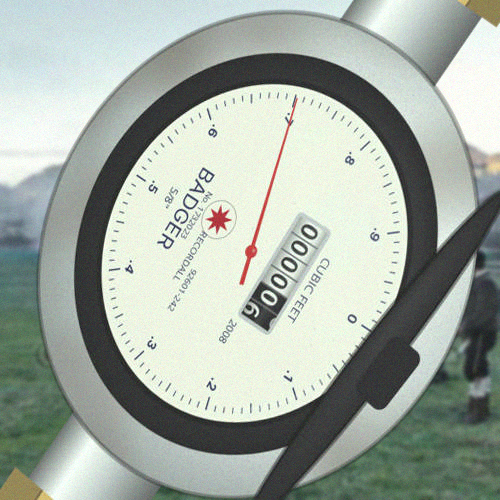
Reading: 5.70 ft³
